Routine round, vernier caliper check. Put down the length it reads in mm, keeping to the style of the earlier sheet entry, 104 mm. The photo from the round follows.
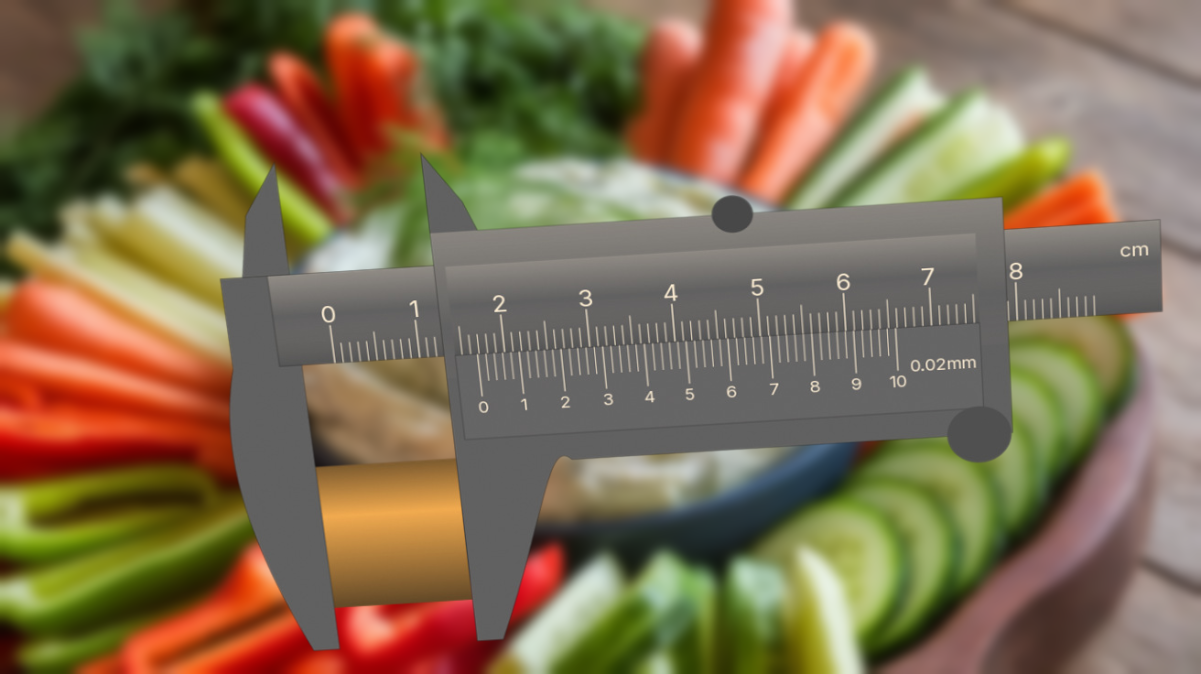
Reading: 16.8 mm
